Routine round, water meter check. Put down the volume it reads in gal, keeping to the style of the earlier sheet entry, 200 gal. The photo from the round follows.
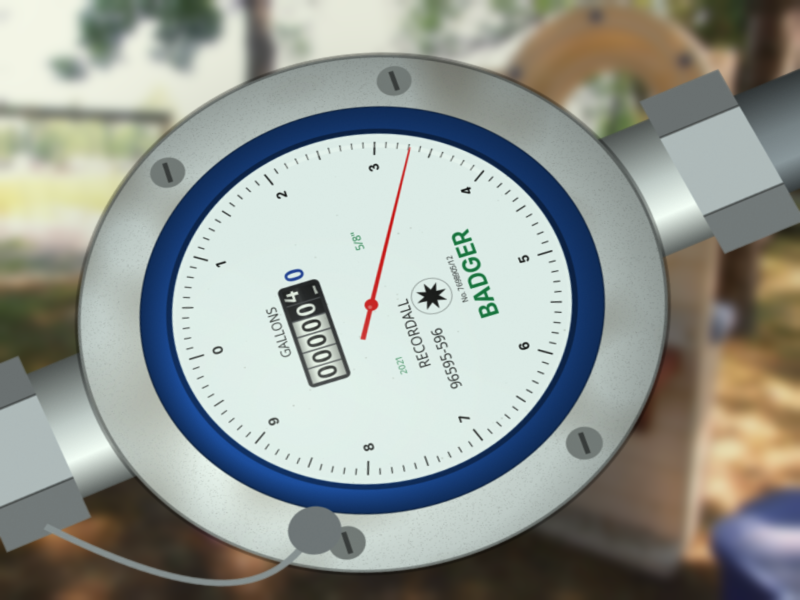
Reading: 43.3 gal
